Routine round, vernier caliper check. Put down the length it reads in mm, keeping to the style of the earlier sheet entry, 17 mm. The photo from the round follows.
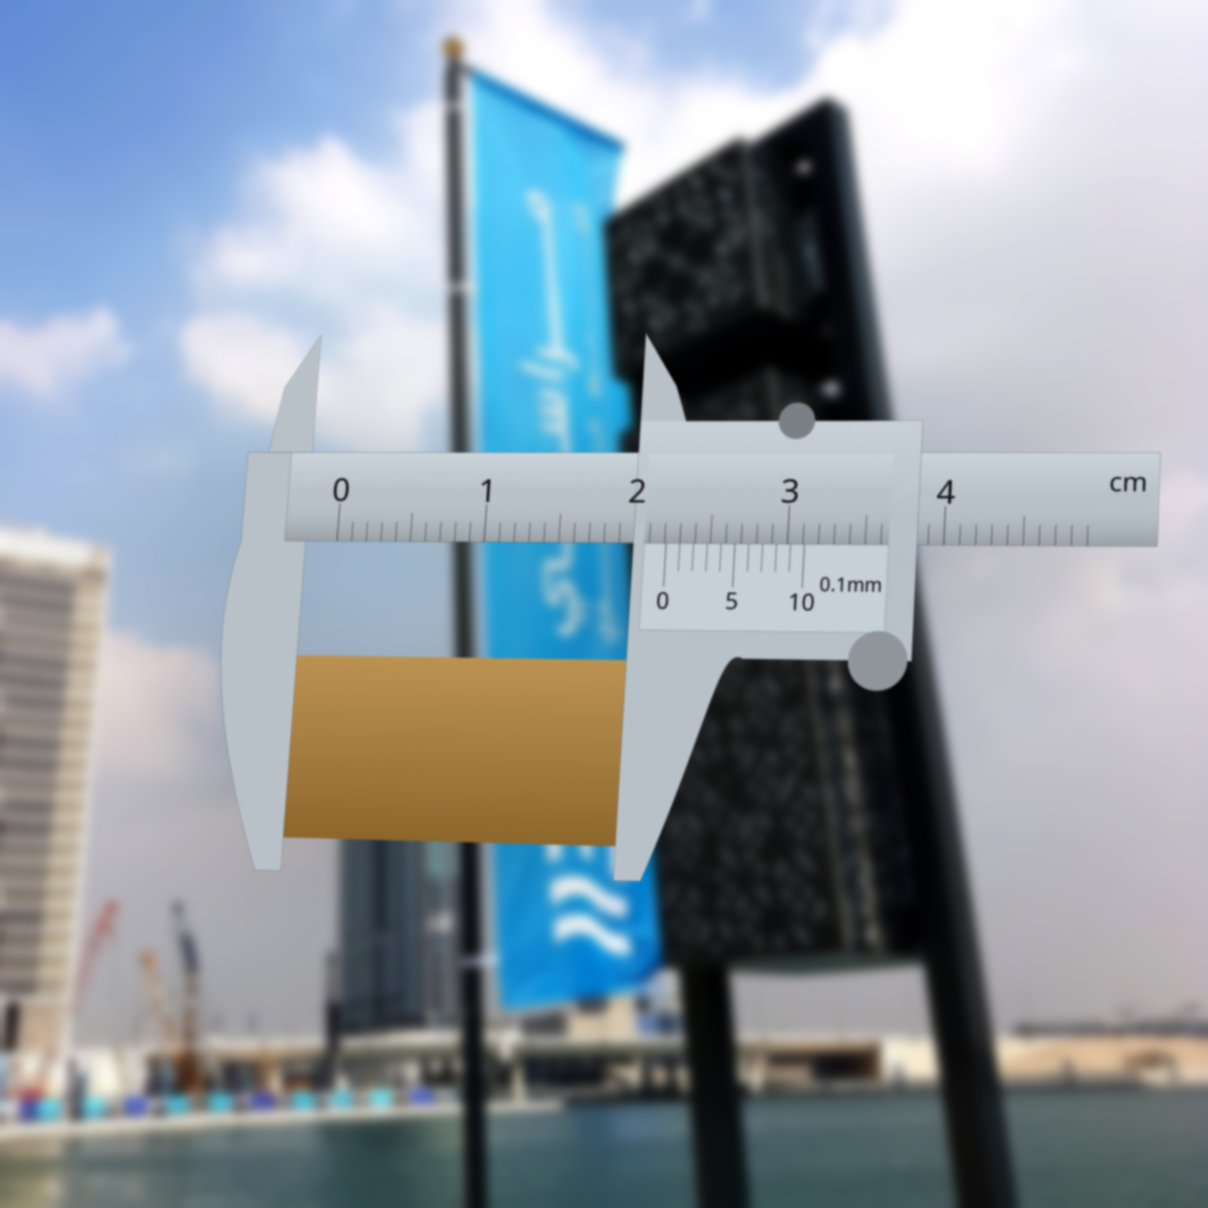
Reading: 22.1 mm
